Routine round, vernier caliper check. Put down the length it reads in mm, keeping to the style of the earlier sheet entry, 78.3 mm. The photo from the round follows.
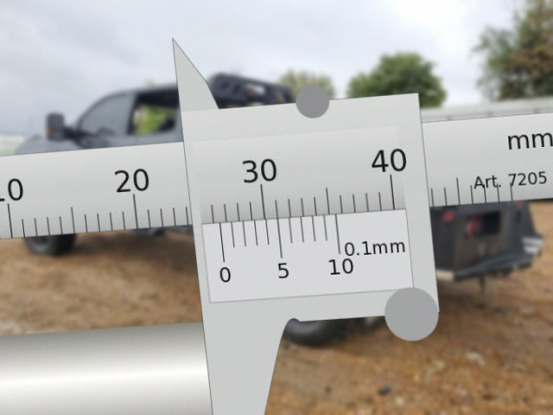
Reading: 26.5 mm
